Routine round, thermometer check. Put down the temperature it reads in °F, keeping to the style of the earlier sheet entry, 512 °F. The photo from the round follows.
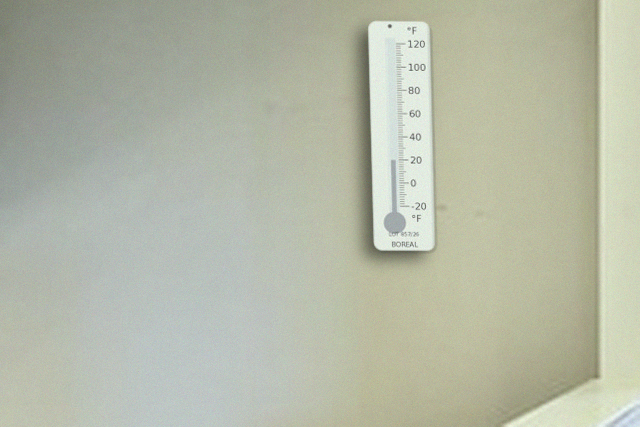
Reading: 20 °F
